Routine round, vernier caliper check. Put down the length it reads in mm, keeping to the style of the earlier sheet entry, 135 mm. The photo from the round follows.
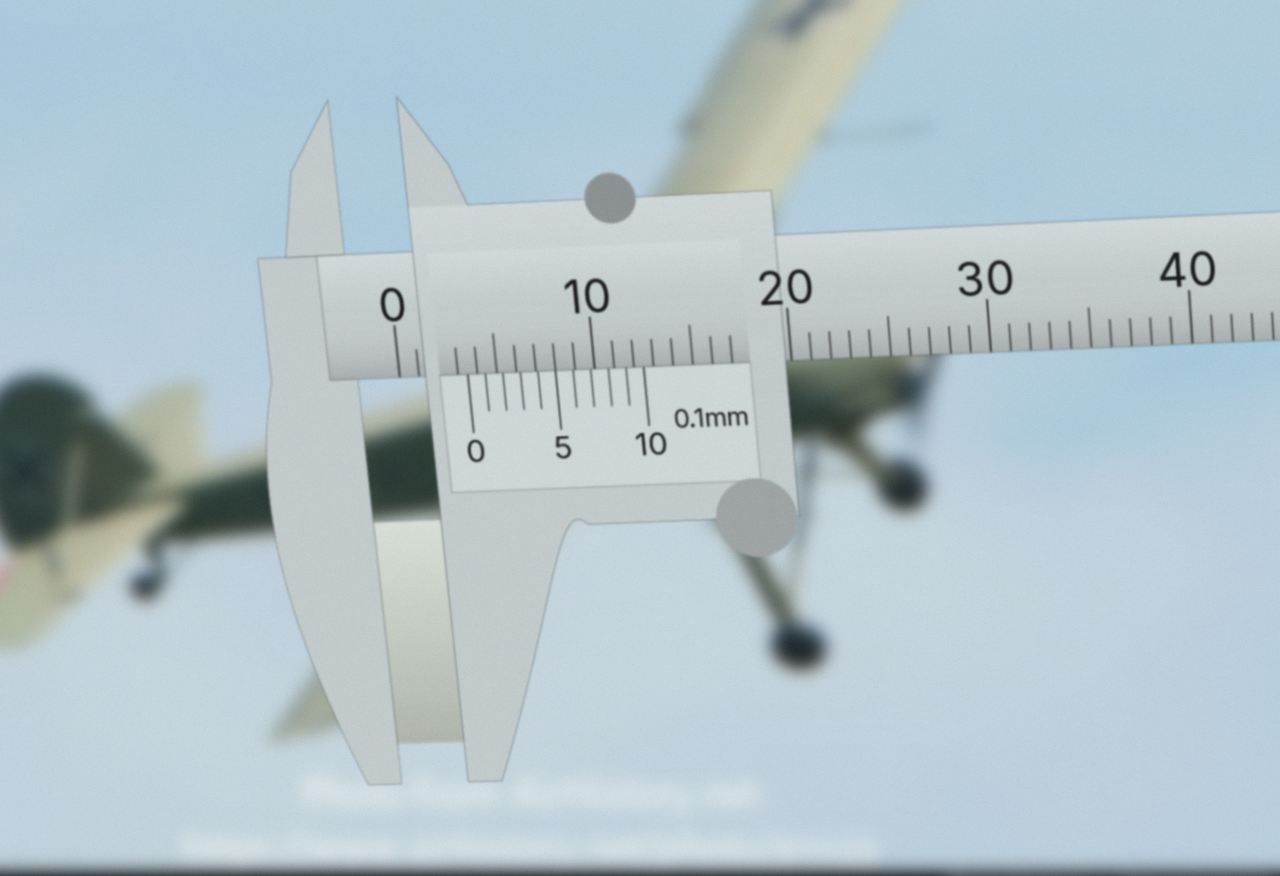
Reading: 3.5 mm
